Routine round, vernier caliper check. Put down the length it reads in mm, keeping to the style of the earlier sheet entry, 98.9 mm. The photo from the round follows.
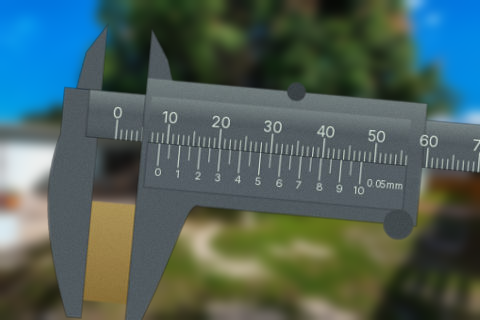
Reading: 8.5 mm
